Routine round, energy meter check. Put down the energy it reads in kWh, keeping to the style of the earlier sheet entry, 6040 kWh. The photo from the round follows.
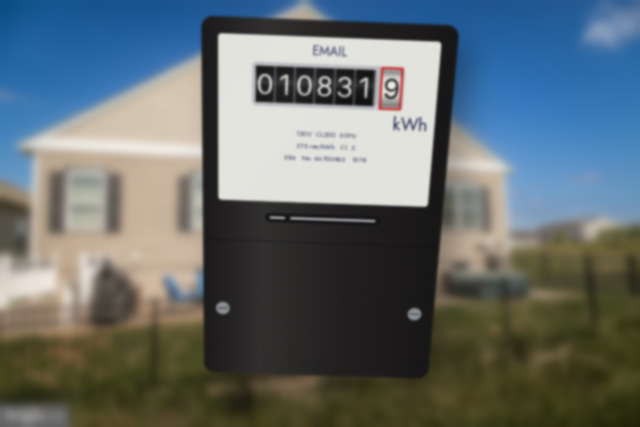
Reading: 10831.9 kWh
